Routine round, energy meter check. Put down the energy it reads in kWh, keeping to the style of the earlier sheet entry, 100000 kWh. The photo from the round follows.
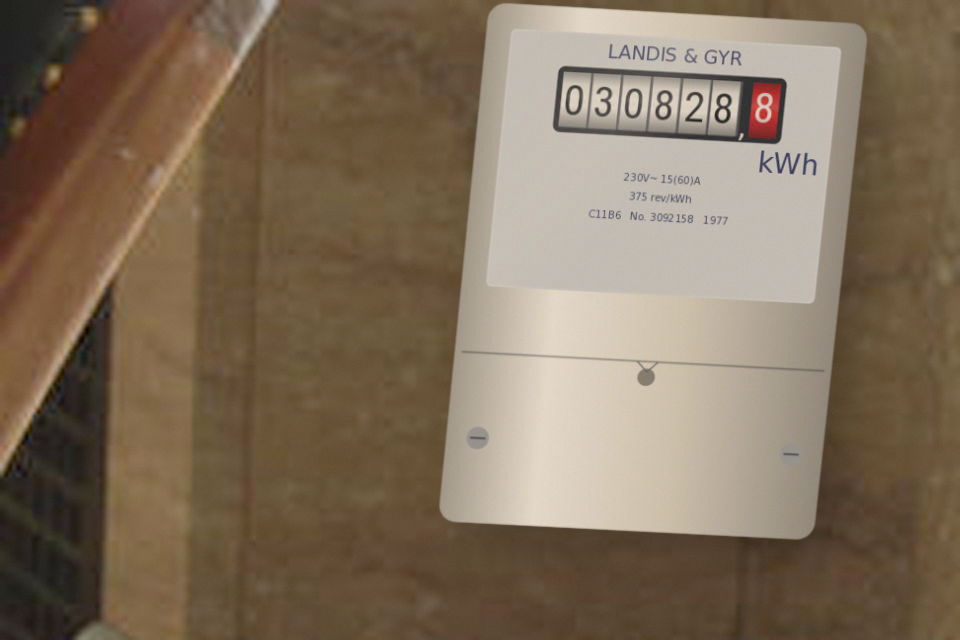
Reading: 30828.8 kWh
